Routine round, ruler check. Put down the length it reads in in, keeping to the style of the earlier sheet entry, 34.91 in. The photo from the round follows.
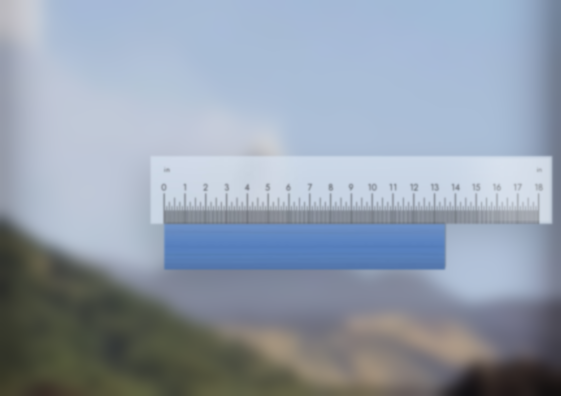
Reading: 13.5 in
